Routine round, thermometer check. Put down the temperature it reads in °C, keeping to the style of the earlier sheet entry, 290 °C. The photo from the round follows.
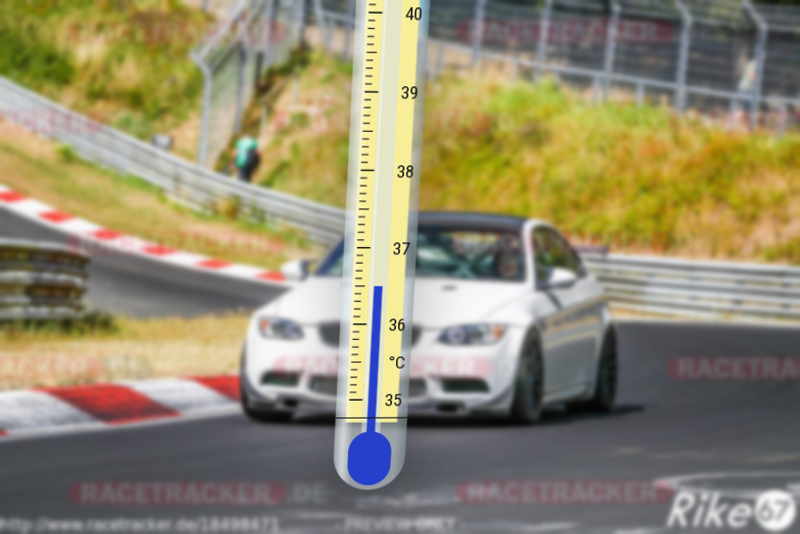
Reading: 36.5 °C
